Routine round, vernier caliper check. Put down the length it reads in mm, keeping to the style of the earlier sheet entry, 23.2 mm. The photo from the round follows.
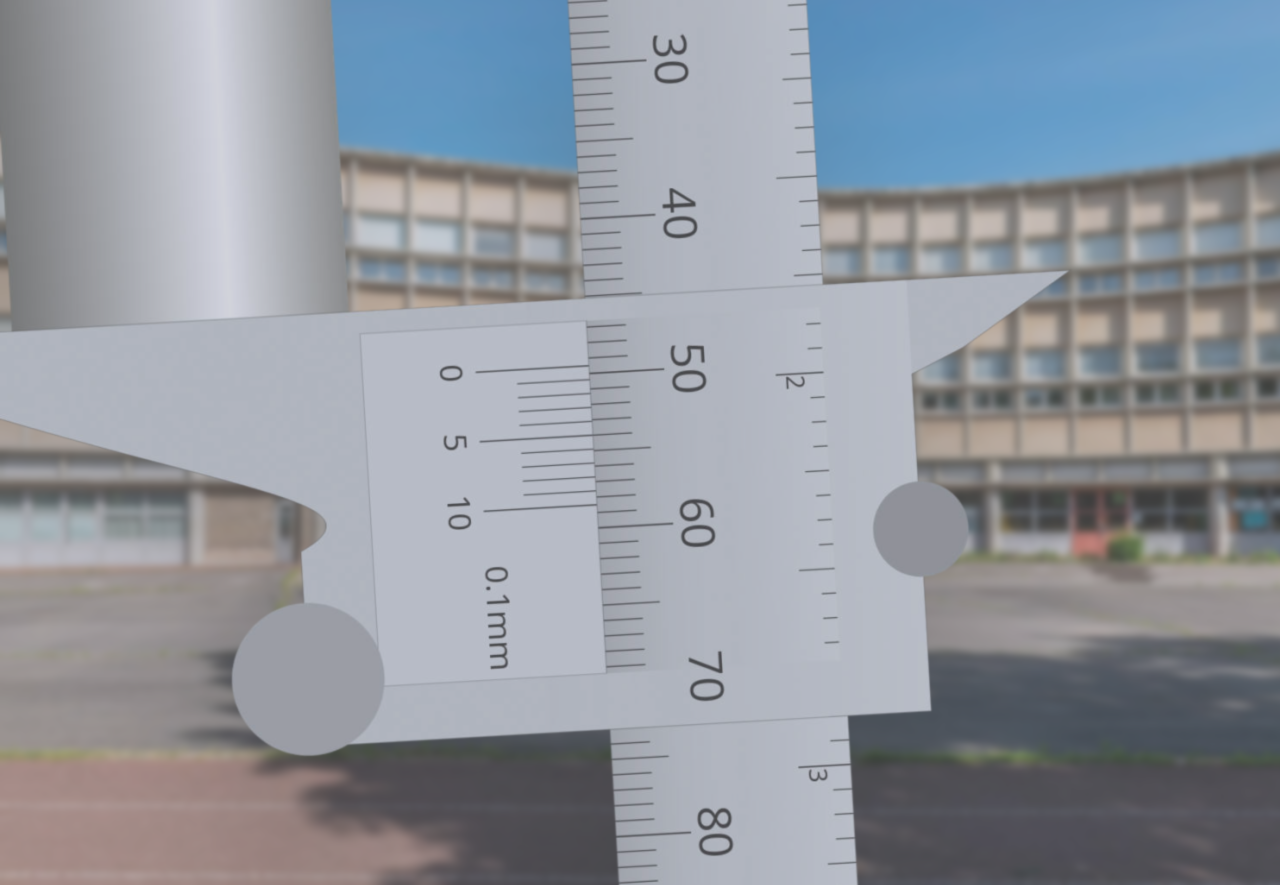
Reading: 49.5 mm
